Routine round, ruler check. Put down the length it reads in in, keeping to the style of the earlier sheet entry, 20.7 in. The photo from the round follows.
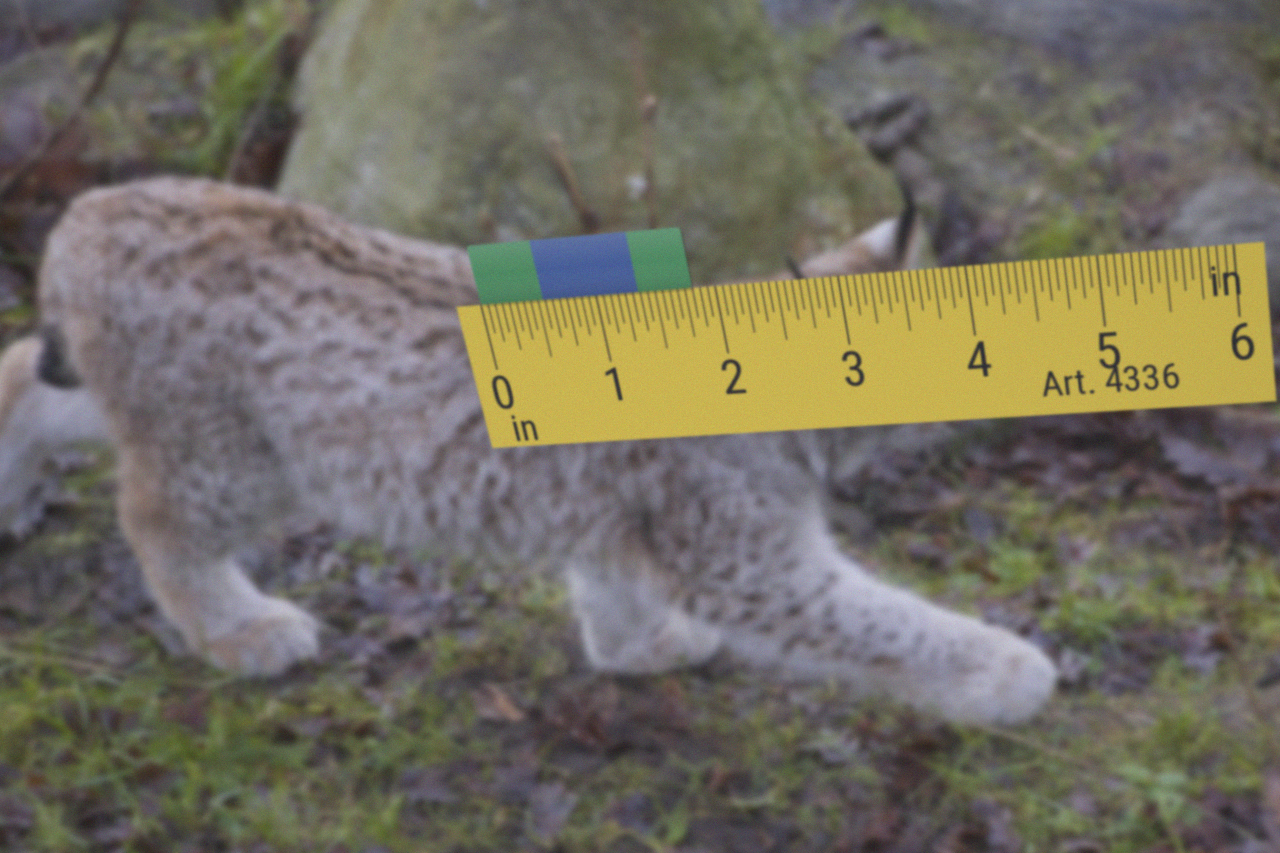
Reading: 1.8125 in
